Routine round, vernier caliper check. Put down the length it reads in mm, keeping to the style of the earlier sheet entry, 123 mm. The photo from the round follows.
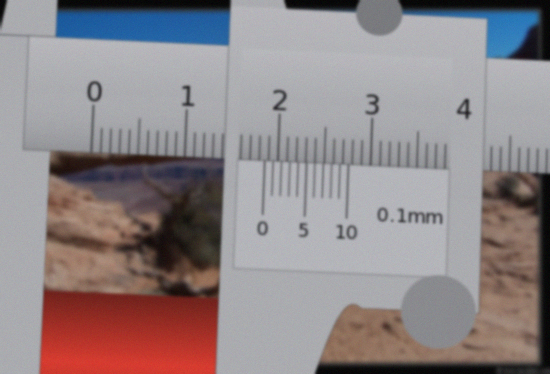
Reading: 18.6 mm
